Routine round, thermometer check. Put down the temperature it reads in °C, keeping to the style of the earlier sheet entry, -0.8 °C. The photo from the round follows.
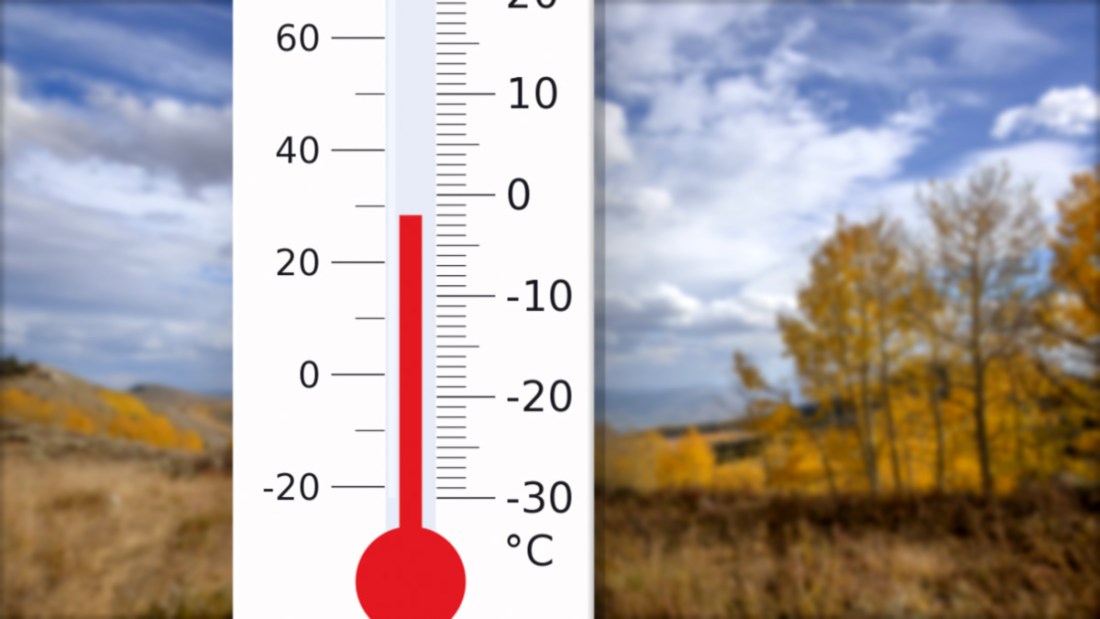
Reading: -2 °C
